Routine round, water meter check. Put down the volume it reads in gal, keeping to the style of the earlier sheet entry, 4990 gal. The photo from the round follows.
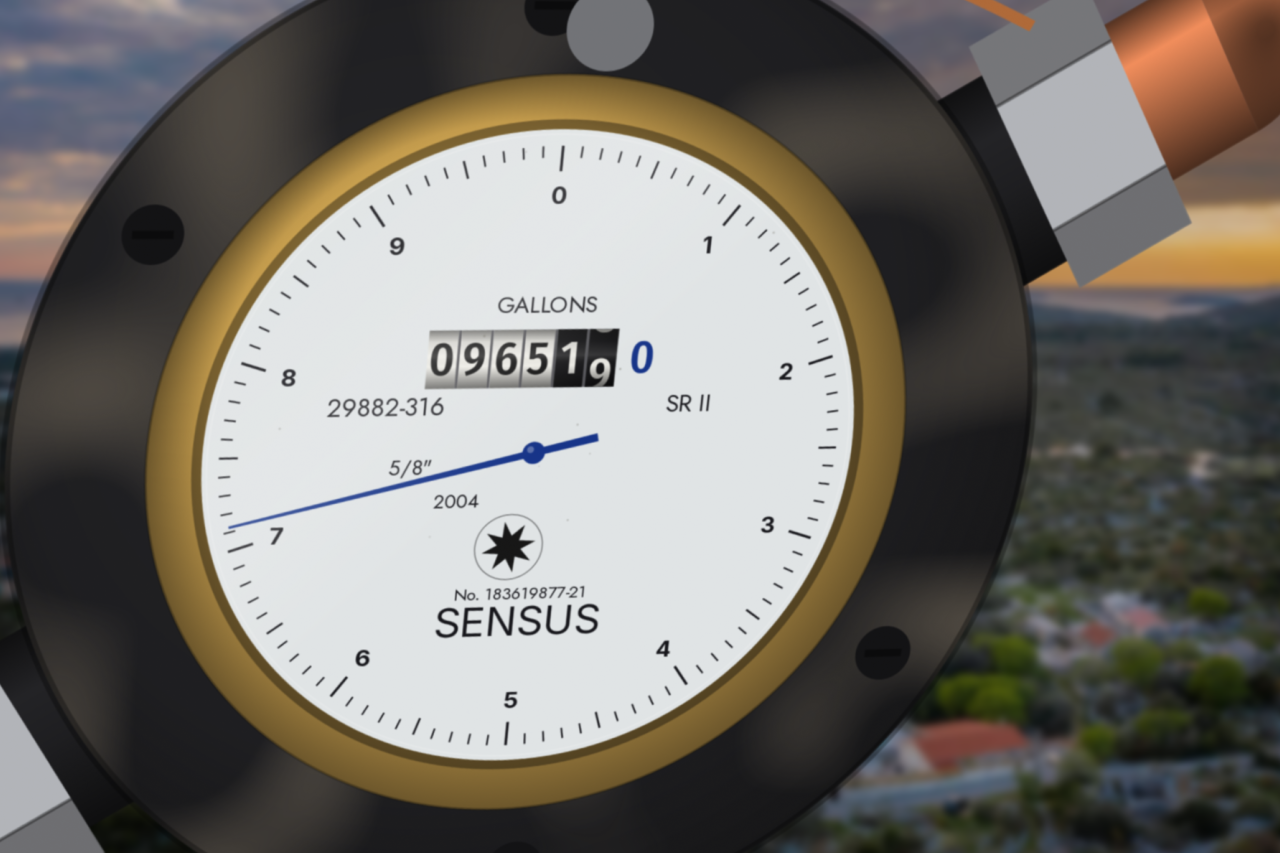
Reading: 965187.1 gal
